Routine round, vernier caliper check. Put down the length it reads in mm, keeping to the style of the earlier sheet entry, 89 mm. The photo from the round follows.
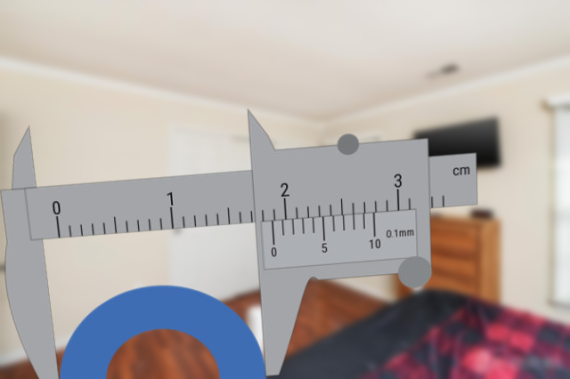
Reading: 18.8 mm
